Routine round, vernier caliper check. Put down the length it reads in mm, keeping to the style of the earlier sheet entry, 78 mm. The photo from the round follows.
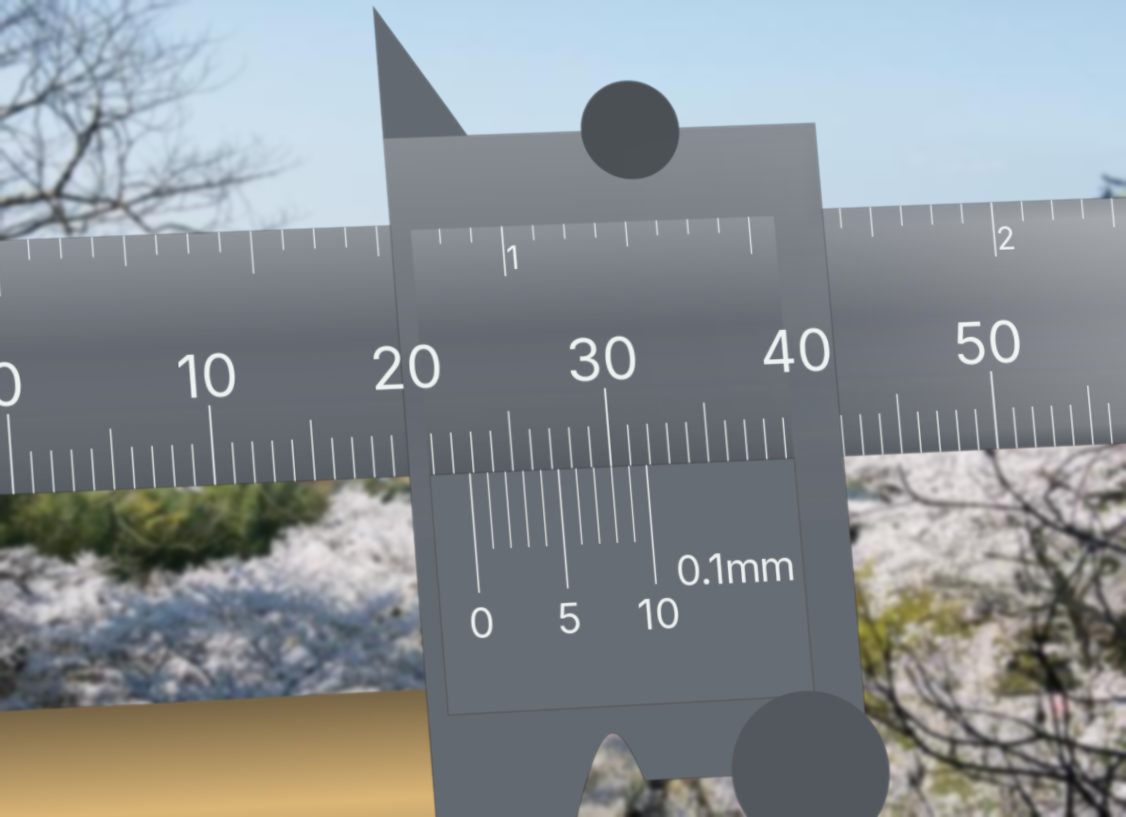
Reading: 22.8 mm
